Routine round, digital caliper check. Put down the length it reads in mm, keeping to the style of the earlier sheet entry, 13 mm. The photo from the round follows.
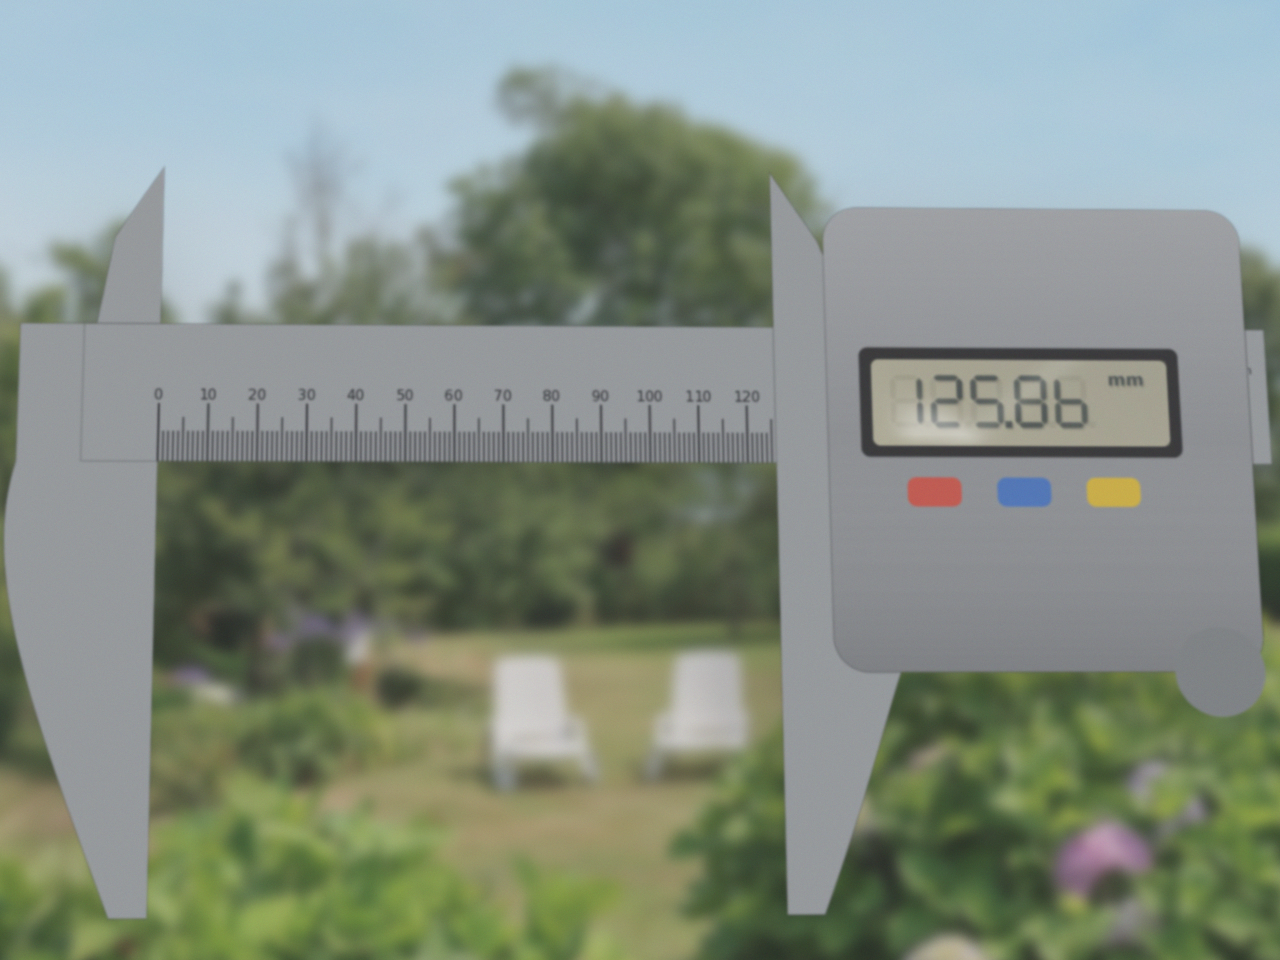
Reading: 125.86 mm
